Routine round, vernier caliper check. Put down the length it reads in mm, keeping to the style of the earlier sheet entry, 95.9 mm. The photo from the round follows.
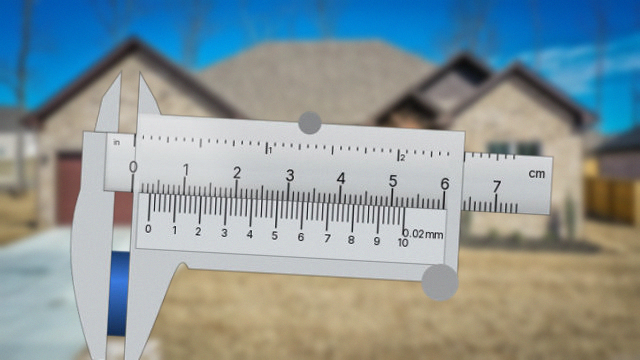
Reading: 3.5 mm
